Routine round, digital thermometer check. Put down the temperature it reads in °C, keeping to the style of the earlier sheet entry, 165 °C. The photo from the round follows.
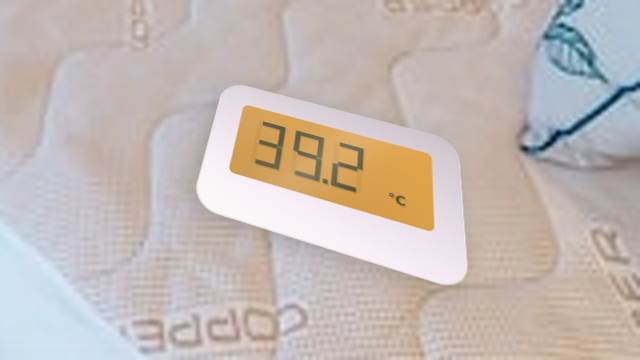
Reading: 39.2 °C
